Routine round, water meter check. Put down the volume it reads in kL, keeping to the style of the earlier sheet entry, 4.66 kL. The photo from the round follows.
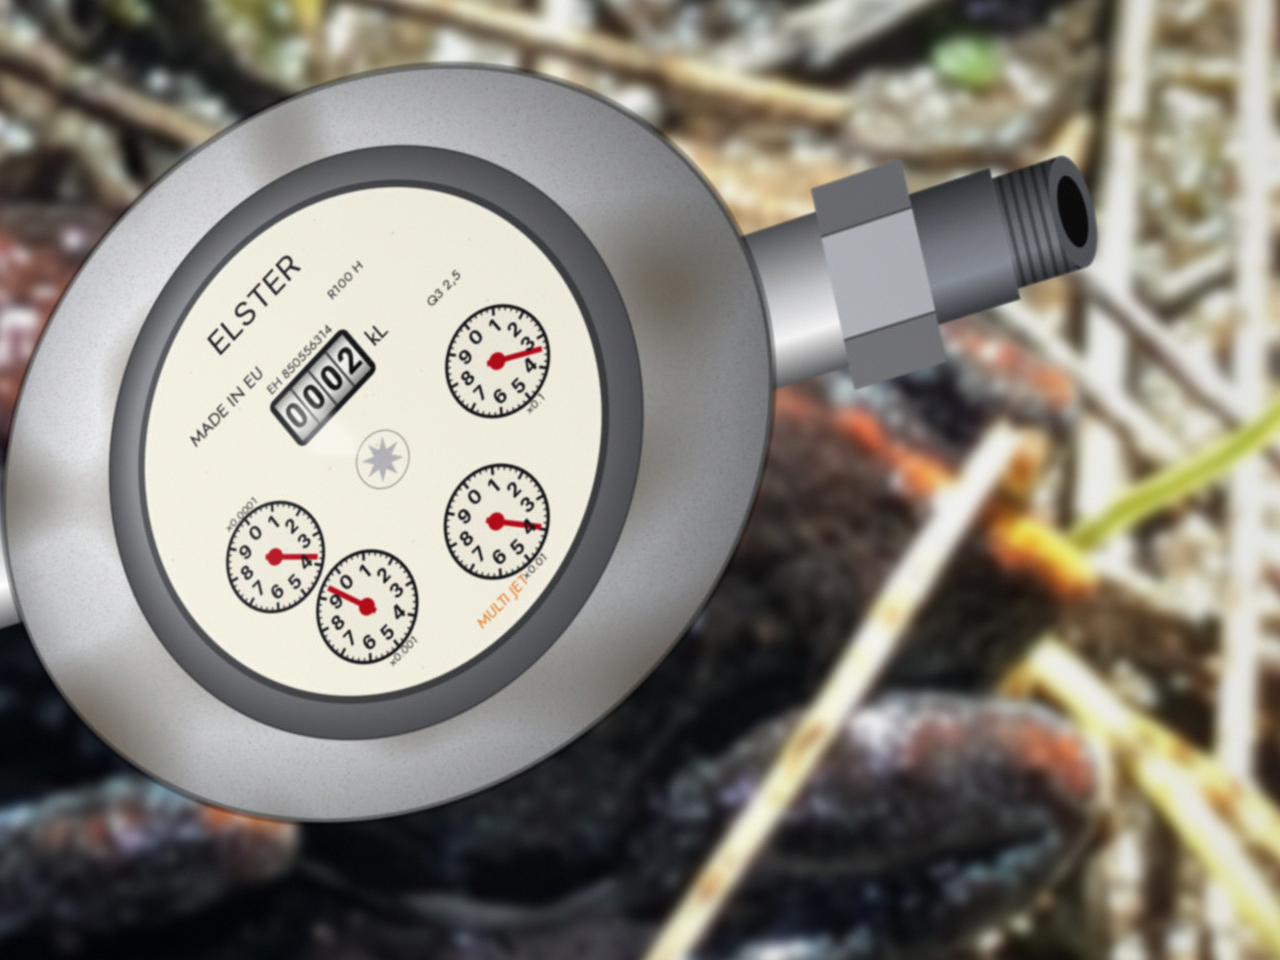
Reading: 2.3393 kL
